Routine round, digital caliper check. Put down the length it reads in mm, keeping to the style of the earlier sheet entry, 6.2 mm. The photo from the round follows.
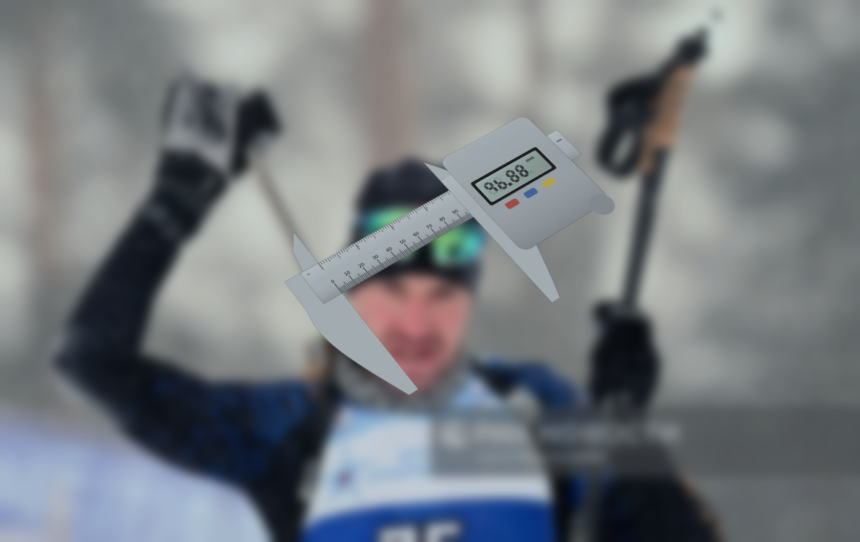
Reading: 96.88 mm
